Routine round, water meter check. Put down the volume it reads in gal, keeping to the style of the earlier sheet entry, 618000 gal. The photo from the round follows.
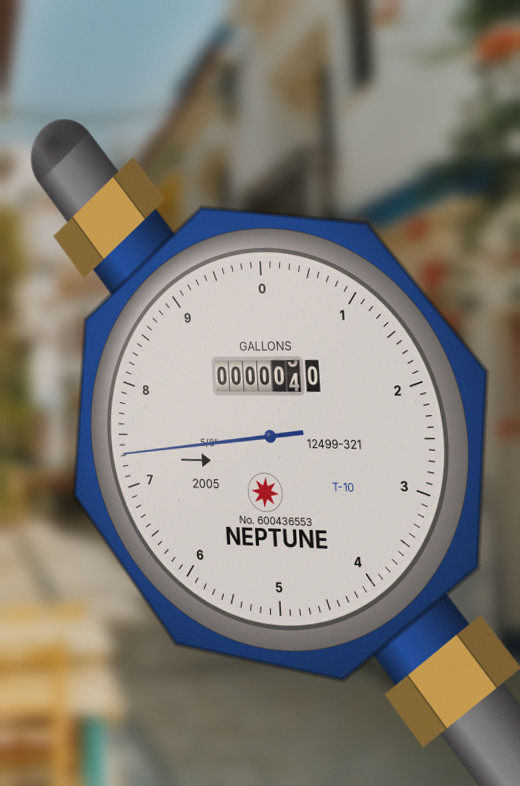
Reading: 37.3 gal
